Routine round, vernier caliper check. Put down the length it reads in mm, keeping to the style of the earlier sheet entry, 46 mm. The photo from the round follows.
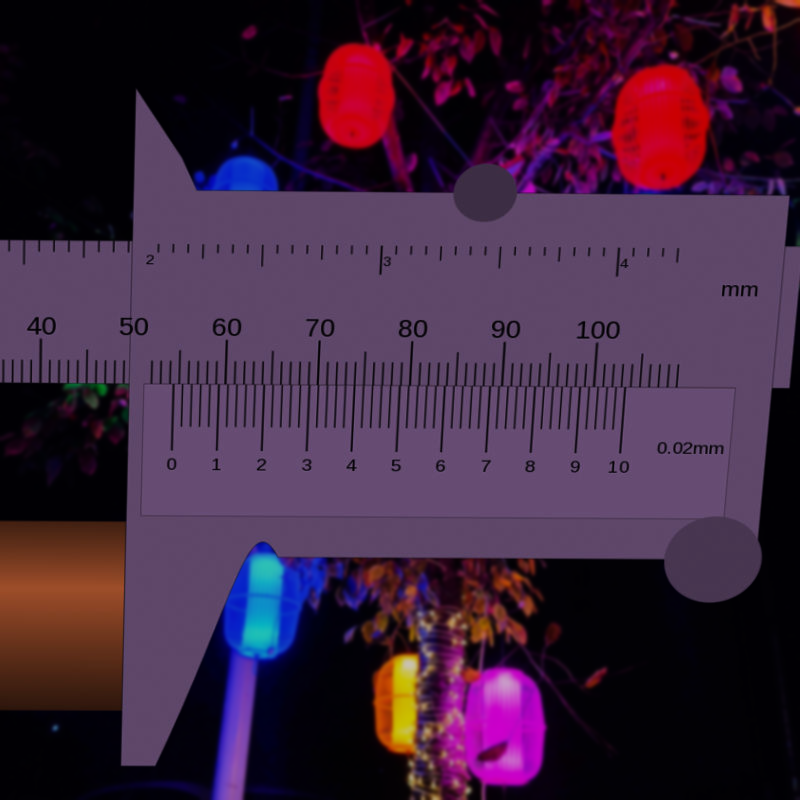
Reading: 54.4 mm
